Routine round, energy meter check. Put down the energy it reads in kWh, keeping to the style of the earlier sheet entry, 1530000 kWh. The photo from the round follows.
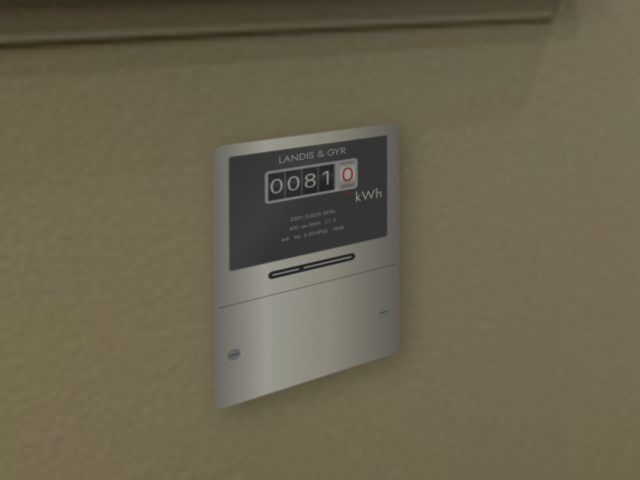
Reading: 81.0 kWh
